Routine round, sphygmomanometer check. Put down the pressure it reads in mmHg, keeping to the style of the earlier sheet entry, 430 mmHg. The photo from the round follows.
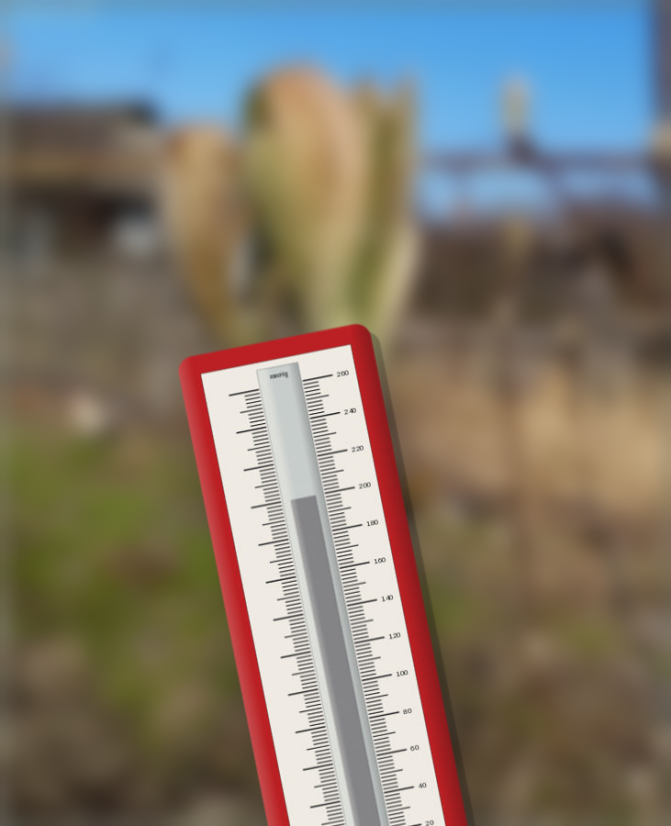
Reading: 200 mmHg
